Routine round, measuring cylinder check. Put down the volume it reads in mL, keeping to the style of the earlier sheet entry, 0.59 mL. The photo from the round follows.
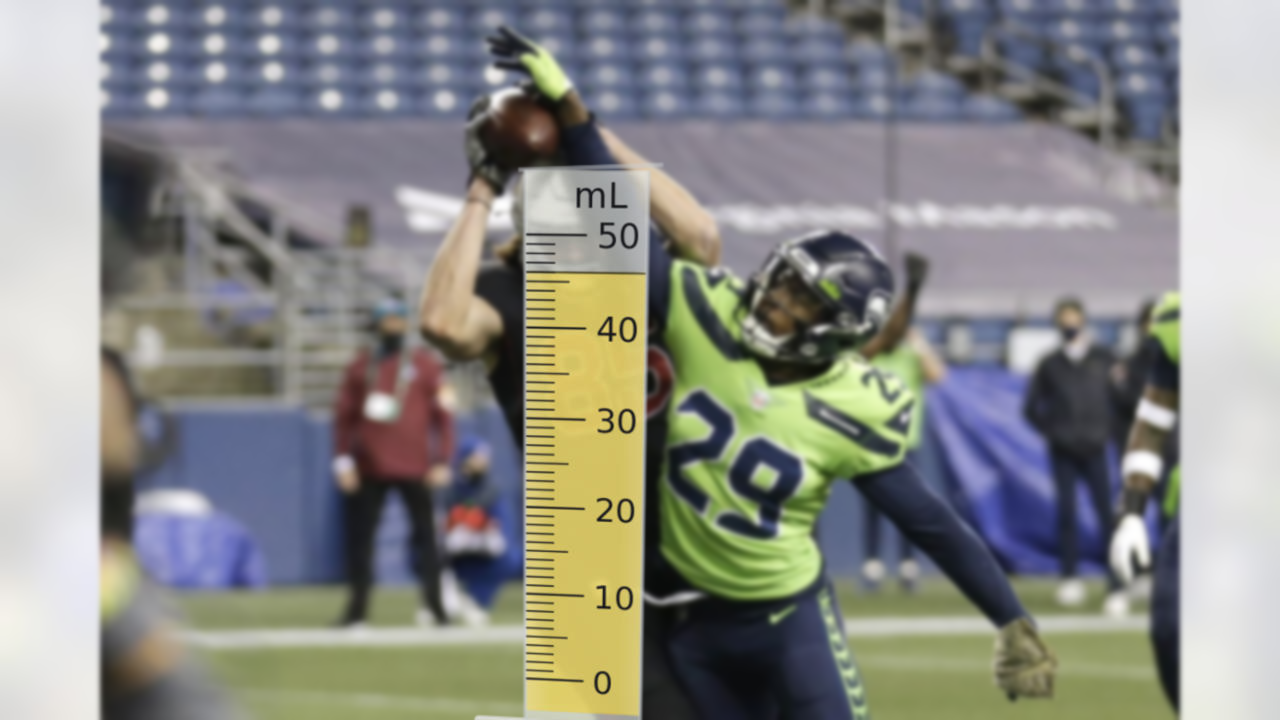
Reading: 46 mL
